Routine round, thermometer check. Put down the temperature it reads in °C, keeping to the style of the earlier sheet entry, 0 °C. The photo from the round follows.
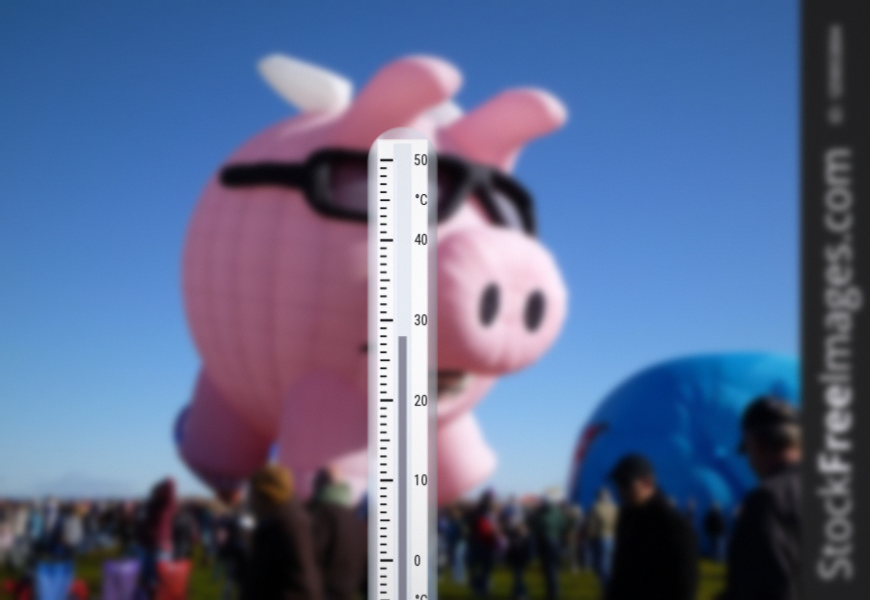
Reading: 28 °C
